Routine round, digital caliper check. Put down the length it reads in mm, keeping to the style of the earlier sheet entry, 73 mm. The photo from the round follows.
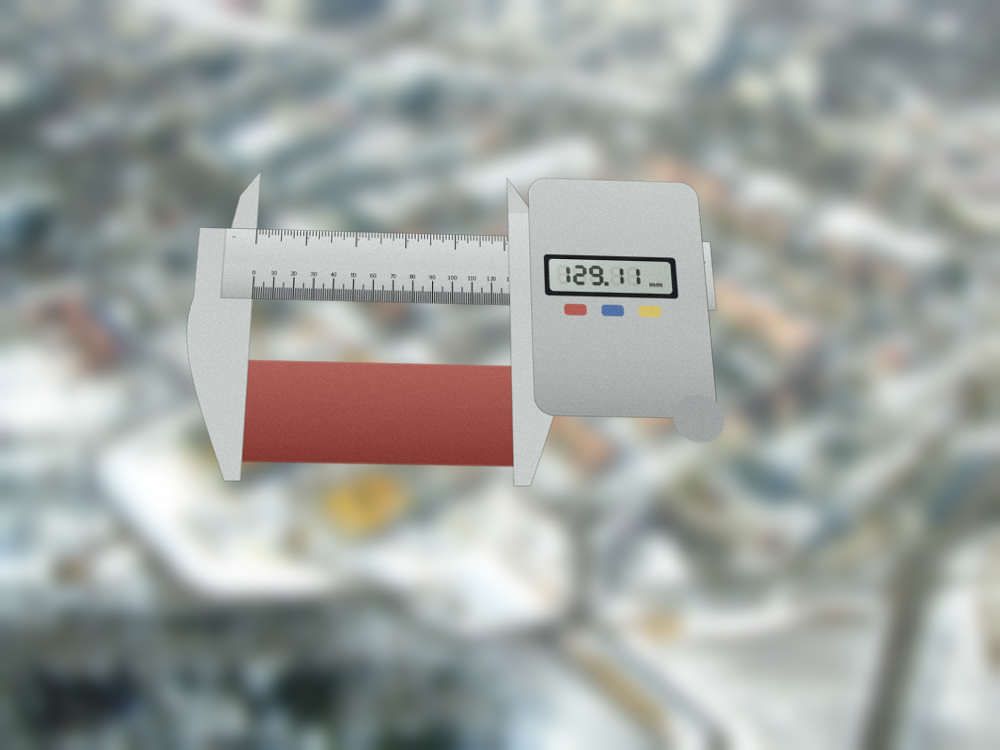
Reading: 129.11 mm
